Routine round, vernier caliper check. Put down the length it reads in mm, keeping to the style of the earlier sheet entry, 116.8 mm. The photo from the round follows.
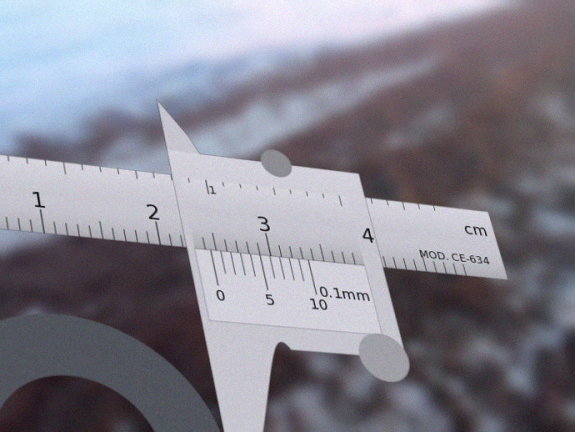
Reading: 24.5 mm
